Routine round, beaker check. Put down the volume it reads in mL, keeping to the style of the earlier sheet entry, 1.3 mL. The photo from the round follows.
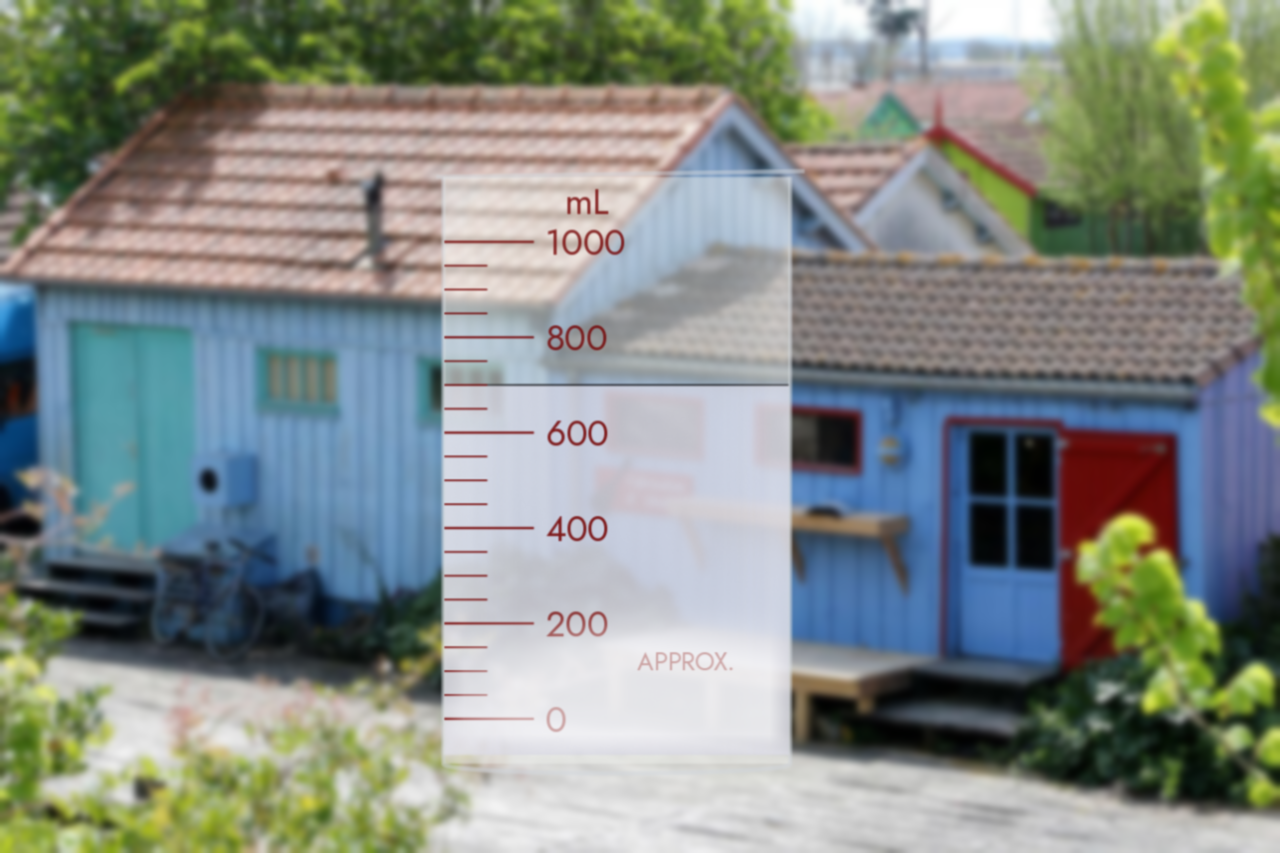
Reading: 700 mL
